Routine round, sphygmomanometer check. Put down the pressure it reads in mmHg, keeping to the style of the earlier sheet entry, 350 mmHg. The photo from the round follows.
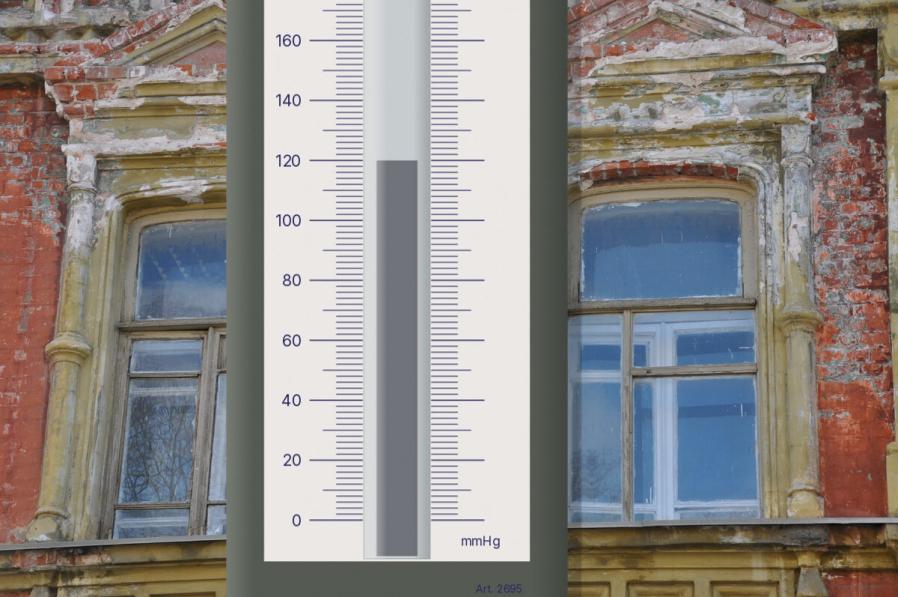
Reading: 120 mmHg
